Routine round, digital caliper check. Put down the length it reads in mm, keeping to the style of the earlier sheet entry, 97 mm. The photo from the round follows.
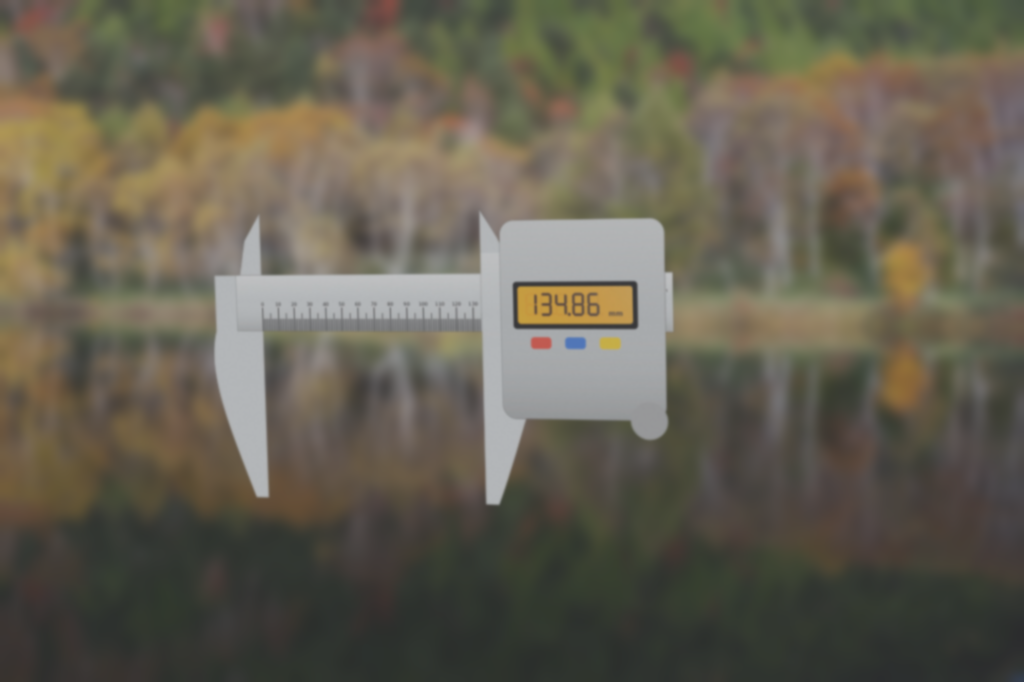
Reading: 134.86 mm
